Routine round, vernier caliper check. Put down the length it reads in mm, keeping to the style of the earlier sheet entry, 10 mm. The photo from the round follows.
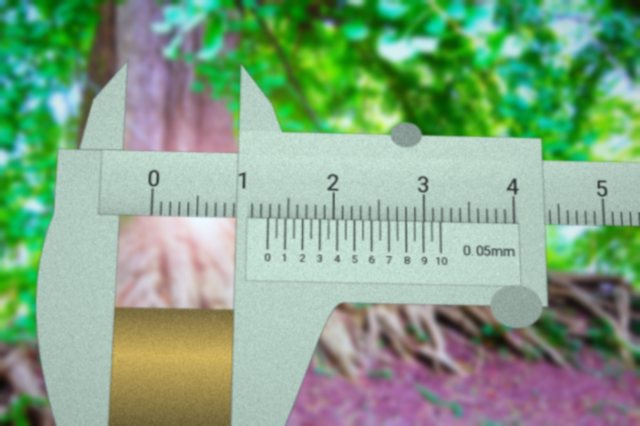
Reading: 12.8 mm
